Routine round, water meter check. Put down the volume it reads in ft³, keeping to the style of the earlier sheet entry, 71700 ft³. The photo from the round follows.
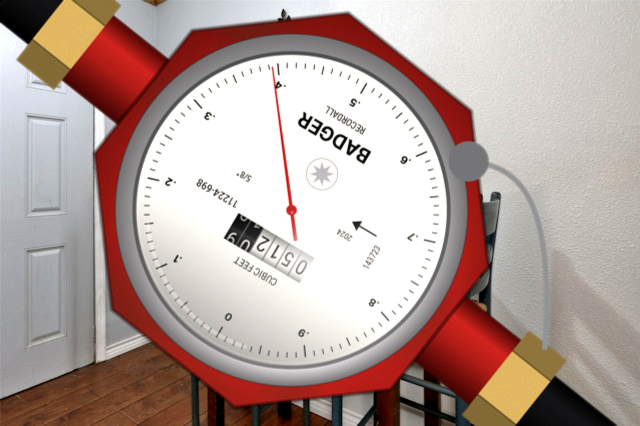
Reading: 51209.39 ft³
